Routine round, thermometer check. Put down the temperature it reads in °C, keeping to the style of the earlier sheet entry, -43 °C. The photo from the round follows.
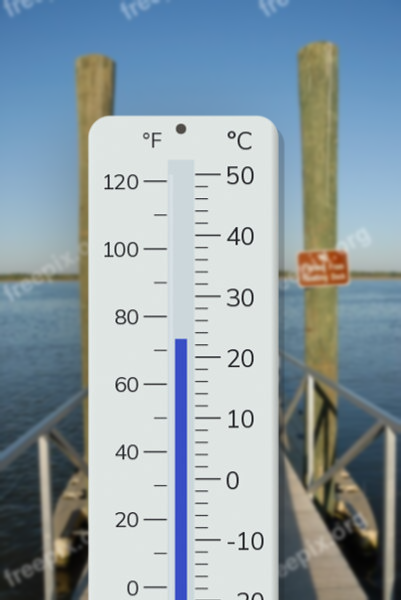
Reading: 23 °C
